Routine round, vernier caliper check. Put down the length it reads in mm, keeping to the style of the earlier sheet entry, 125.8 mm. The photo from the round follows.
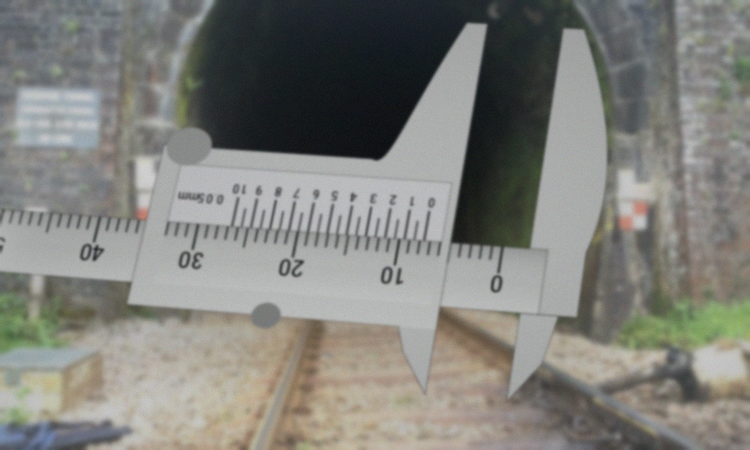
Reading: 7.6 mm
